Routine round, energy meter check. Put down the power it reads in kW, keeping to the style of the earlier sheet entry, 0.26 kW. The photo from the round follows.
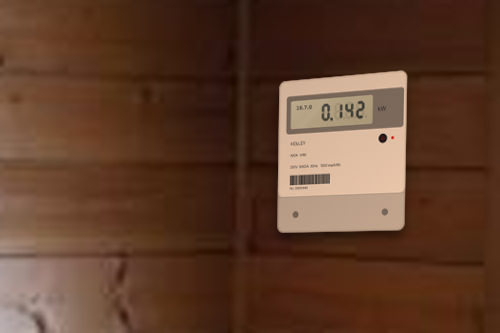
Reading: 0.142 kW
